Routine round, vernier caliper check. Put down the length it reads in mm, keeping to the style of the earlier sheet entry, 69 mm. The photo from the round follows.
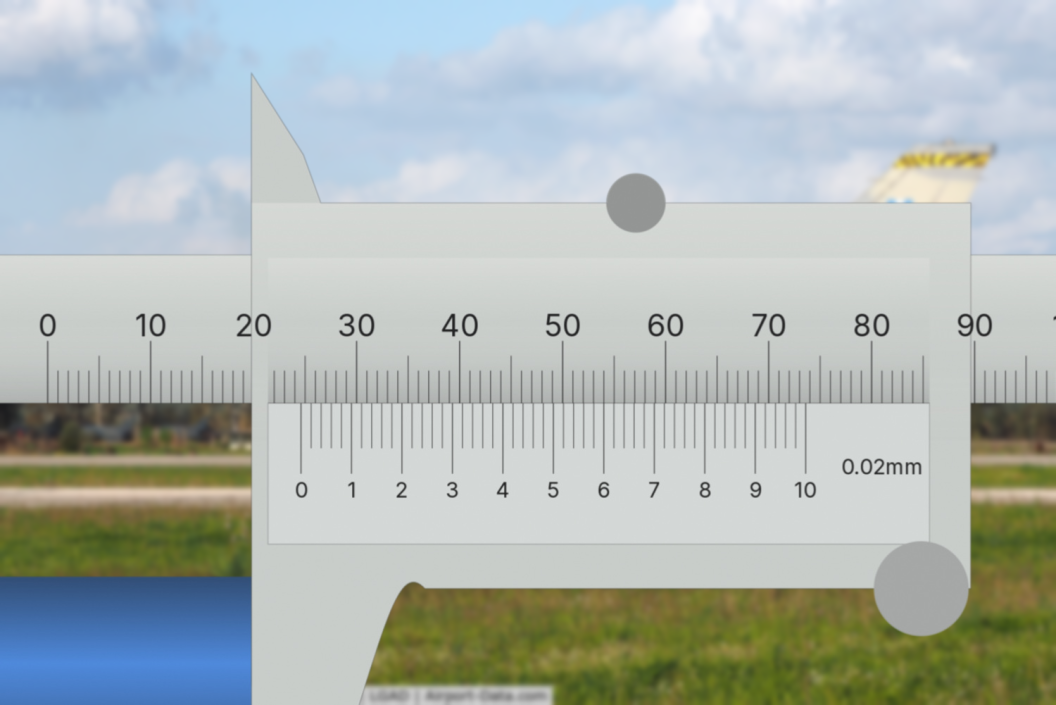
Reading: 24.6 mm
